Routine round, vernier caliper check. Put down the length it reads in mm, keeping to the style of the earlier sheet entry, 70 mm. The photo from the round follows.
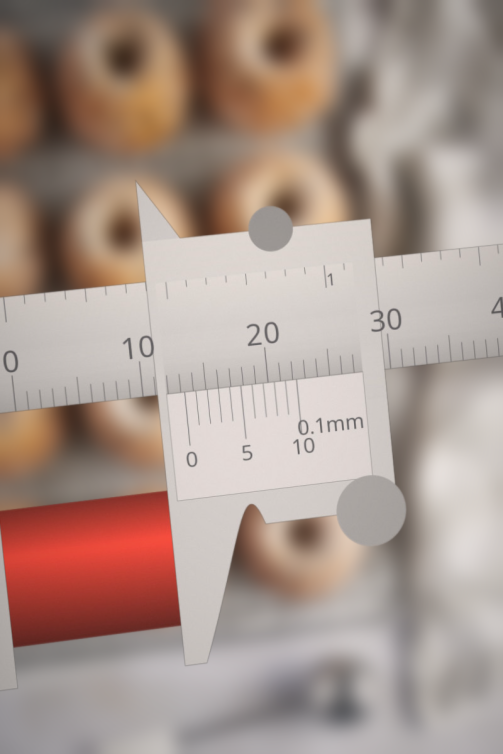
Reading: 13.3 mm
